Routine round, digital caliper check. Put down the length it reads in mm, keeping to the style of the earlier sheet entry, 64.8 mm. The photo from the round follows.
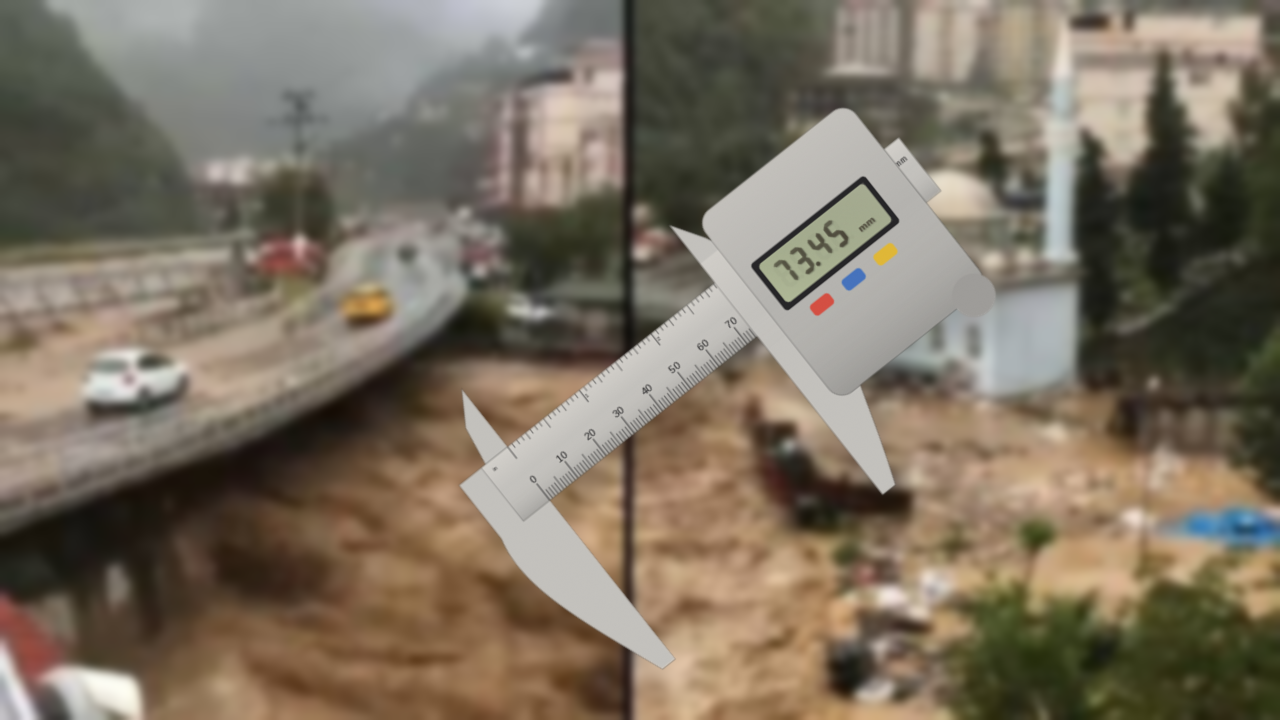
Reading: 73.45 mm
